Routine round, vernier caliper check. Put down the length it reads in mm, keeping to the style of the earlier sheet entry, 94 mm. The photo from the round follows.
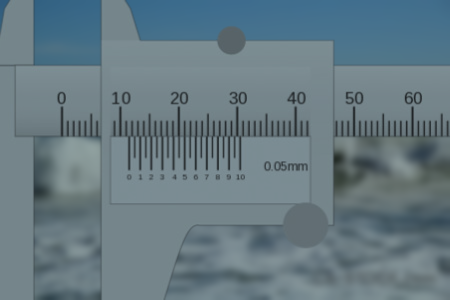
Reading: 11.5 mm
